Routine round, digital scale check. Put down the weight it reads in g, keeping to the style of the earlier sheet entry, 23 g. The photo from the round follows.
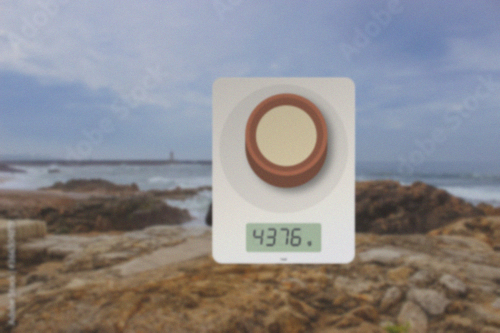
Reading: 4376 g
